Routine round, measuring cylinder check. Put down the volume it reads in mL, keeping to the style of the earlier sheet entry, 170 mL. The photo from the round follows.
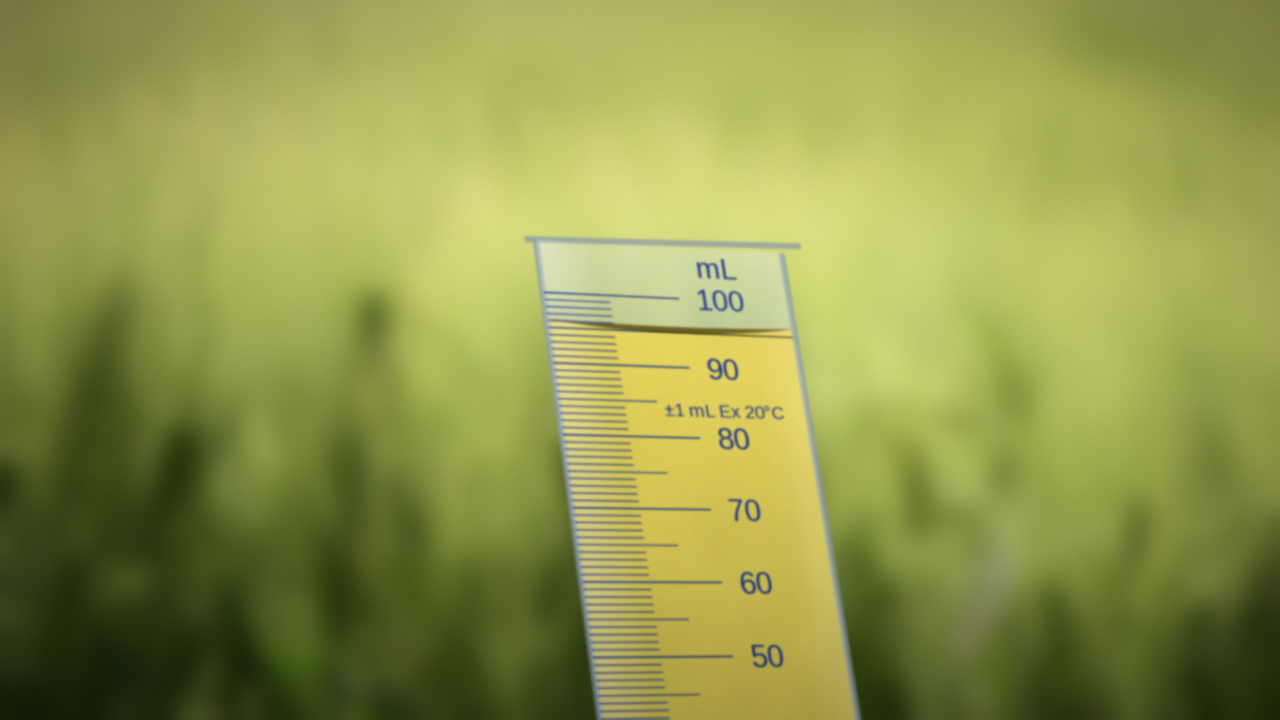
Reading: 95 mL
